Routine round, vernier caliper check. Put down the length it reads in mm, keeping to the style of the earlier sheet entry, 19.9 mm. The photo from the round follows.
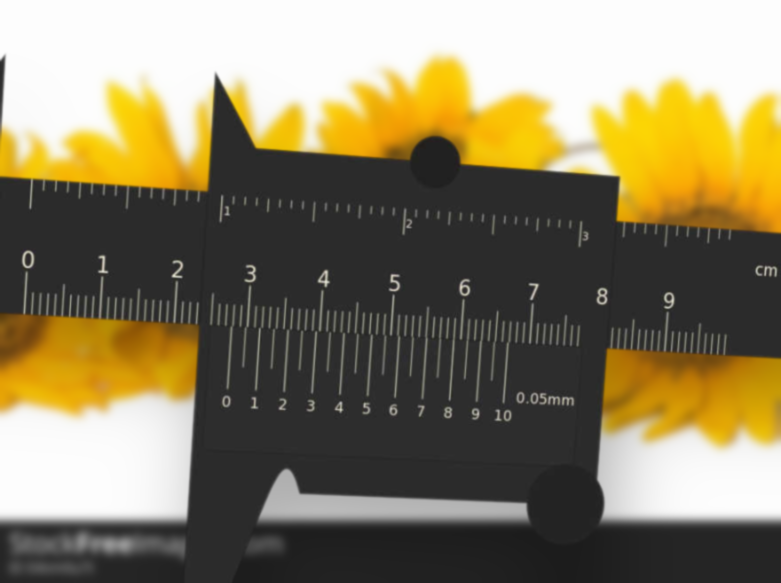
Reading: 27.8 mm
